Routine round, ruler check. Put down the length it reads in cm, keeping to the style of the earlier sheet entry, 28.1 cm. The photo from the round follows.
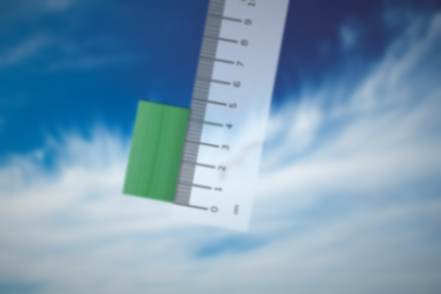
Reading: 4.5 cm
